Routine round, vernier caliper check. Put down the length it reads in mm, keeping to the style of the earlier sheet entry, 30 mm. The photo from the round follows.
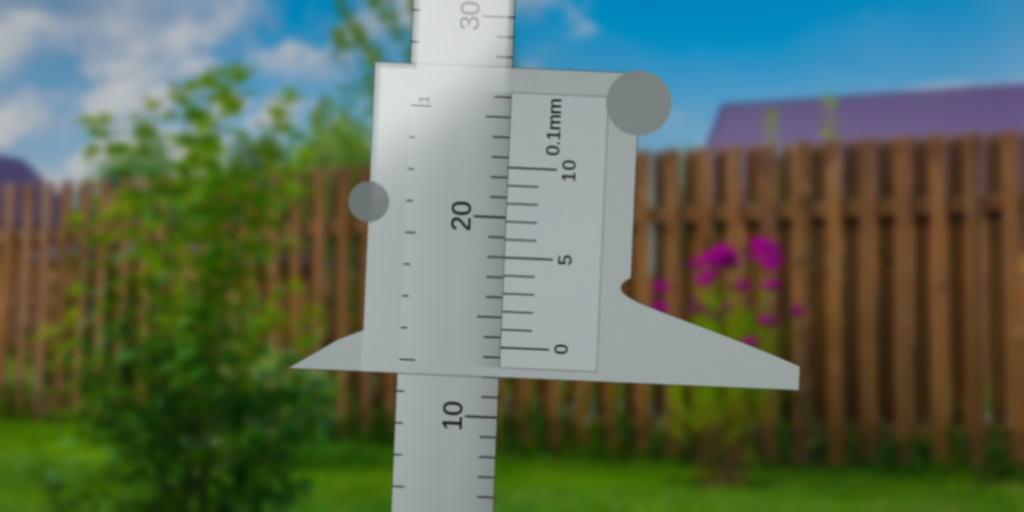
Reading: 13.5 mm
